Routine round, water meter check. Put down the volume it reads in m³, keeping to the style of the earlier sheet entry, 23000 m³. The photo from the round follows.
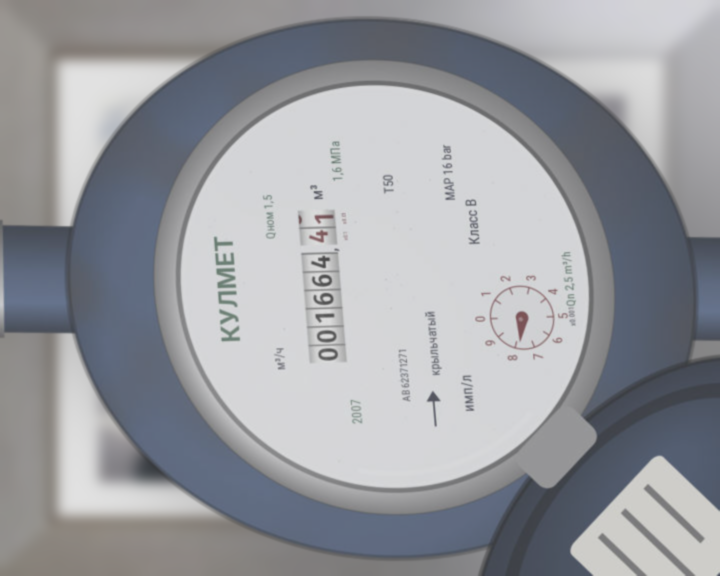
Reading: 1664.407 m³
